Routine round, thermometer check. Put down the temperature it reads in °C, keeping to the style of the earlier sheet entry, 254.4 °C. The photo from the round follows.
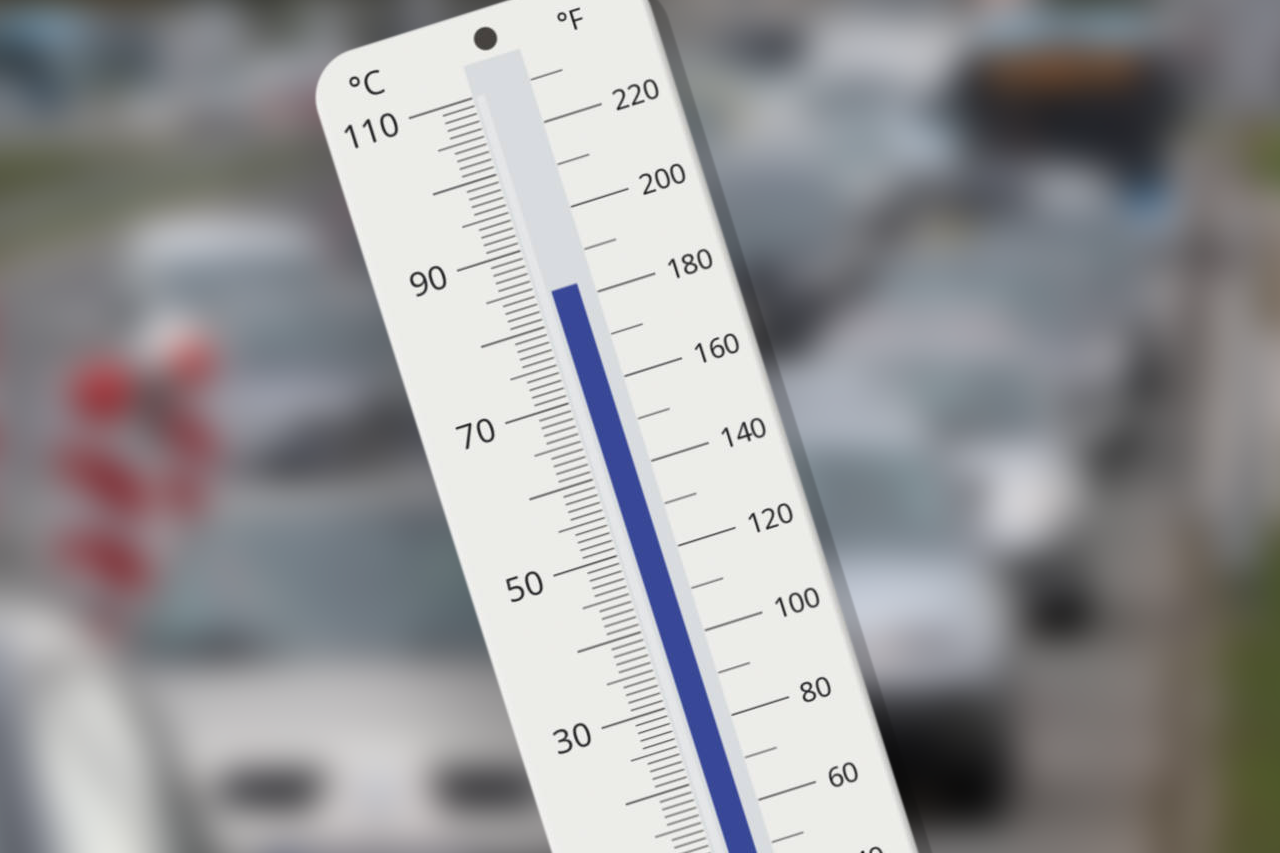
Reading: 84 °C
